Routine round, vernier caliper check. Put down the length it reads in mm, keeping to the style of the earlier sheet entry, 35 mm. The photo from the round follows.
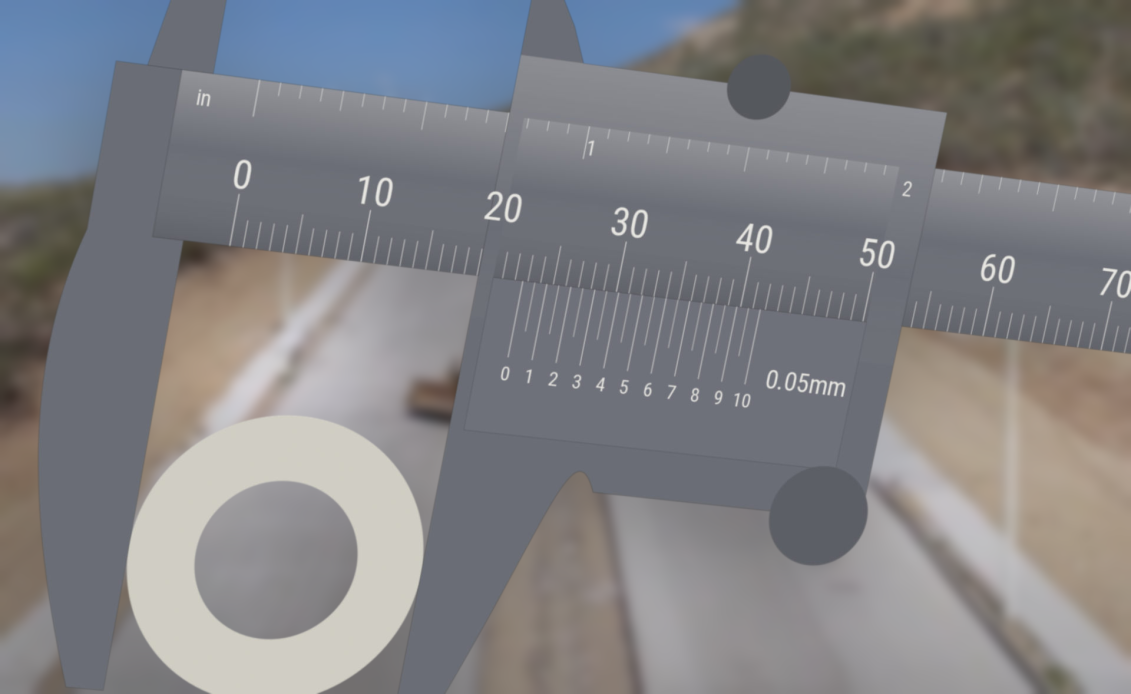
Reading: 22.6 mm
